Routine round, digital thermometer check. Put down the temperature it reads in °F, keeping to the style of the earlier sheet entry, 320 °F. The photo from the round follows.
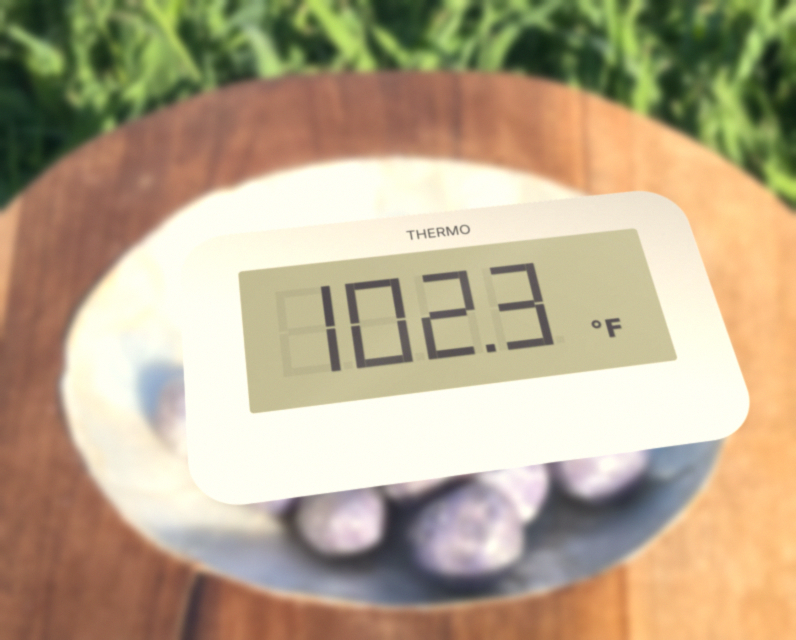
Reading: 102.3 °F
